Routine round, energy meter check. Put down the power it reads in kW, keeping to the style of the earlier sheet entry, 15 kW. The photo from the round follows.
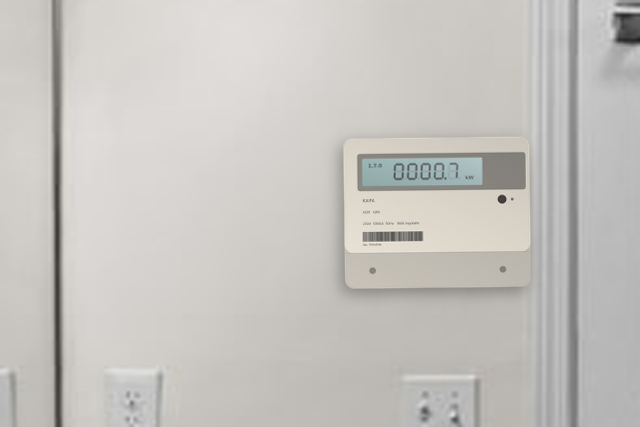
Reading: 0.7 kW
